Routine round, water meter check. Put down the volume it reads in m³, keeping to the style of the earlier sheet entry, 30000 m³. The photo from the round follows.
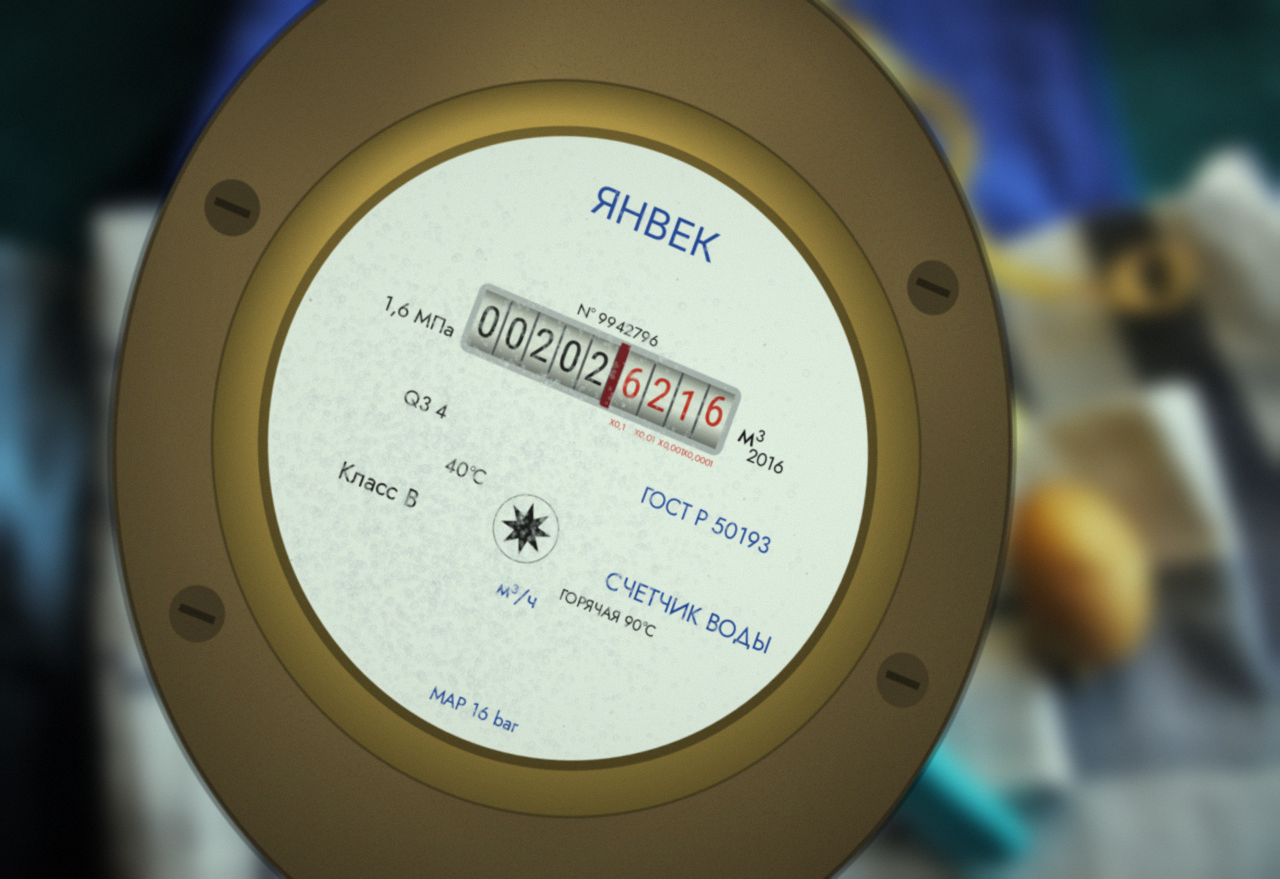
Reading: 202.6216 m³
